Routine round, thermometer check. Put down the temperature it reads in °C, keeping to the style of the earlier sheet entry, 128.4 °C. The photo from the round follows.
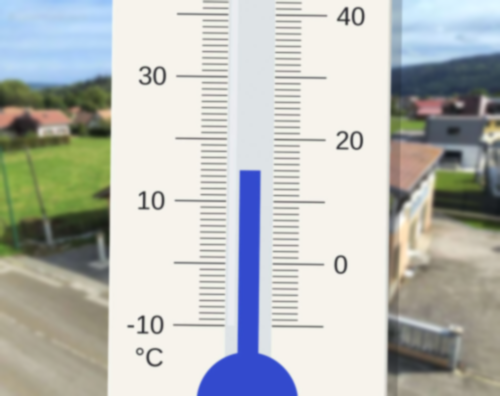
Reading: 15 °C
